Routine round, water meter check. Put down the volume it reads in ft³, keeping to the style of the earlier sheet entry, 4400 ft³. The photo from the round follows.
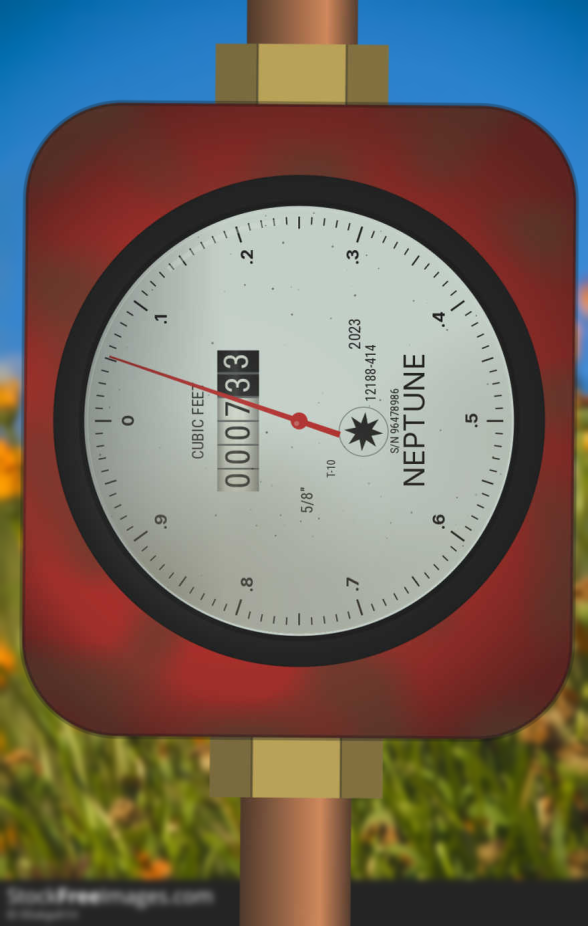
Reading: 733.05 ft³
